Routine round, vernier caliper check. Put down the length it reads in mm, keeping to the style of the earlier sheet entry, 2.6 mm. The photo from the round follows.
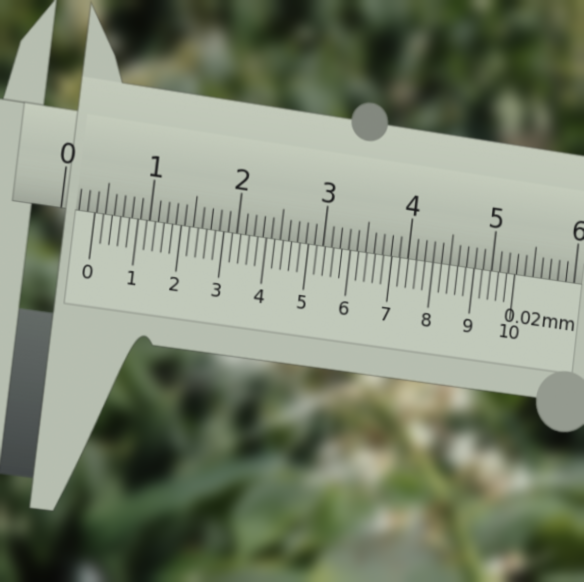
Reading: 3.8 mm
